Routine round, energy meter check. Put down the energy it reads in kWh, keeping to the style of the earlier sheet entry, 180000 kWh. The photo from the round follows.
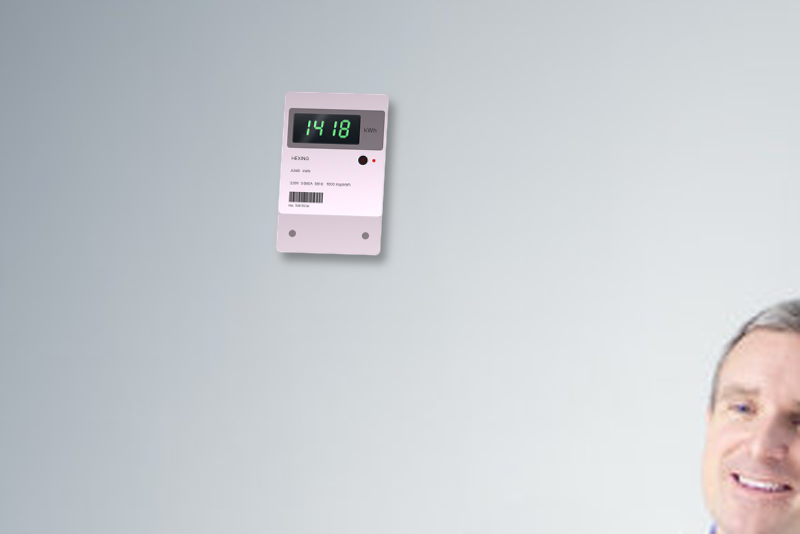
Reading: 1418 kWh
